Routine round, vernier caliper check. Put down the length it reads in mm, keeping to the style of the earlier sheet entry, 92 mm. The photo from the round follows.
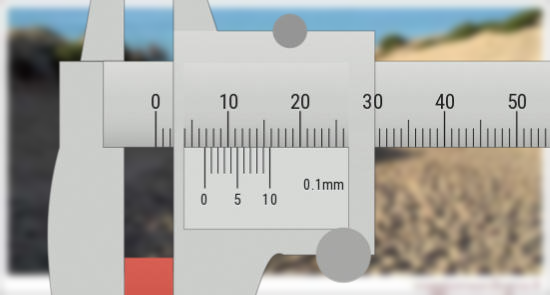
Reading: 6.8 mm
